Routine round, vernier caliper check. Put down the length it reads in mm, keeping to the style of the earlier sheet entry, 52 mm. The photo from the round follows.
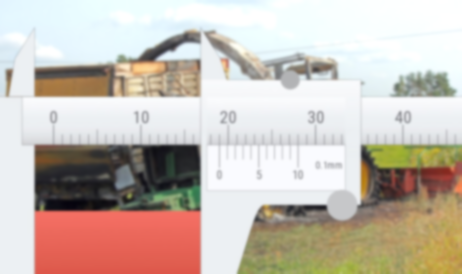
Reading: 19.0 mm
